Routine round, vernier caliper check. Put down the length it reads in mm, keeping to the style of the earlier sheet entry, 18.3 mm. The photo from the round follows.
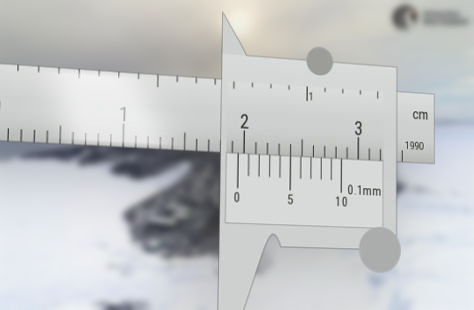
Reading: 19.5 mm
